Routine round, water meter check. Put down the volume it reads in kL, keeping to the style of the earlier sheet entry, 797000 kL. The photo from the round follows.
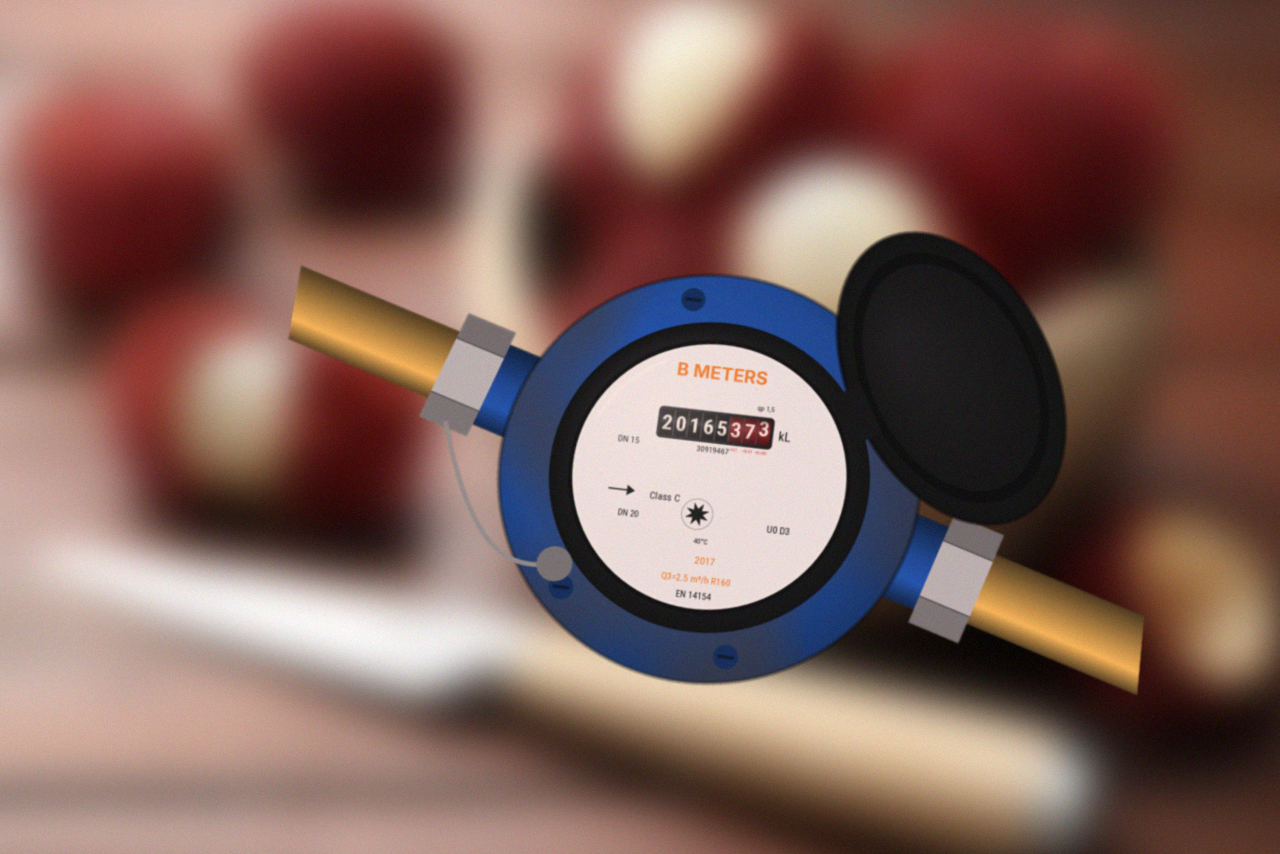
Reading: 20165.373 kL
